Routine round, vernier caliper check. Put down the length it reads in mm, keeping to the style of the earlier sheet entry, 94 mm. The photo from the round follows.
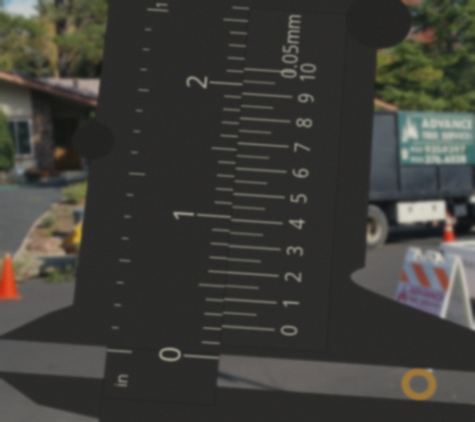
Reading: 2.2 mm
